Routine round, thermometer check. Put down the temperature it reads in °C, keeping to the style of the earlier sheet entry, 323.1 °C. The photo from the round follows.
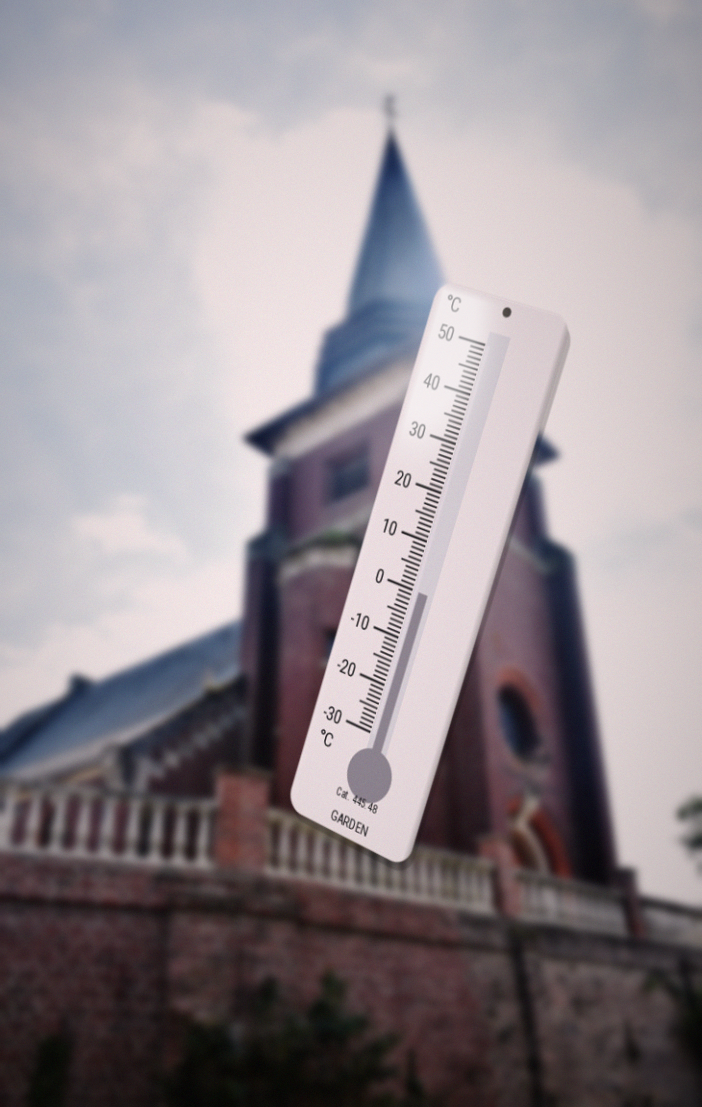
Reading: 0 °C
